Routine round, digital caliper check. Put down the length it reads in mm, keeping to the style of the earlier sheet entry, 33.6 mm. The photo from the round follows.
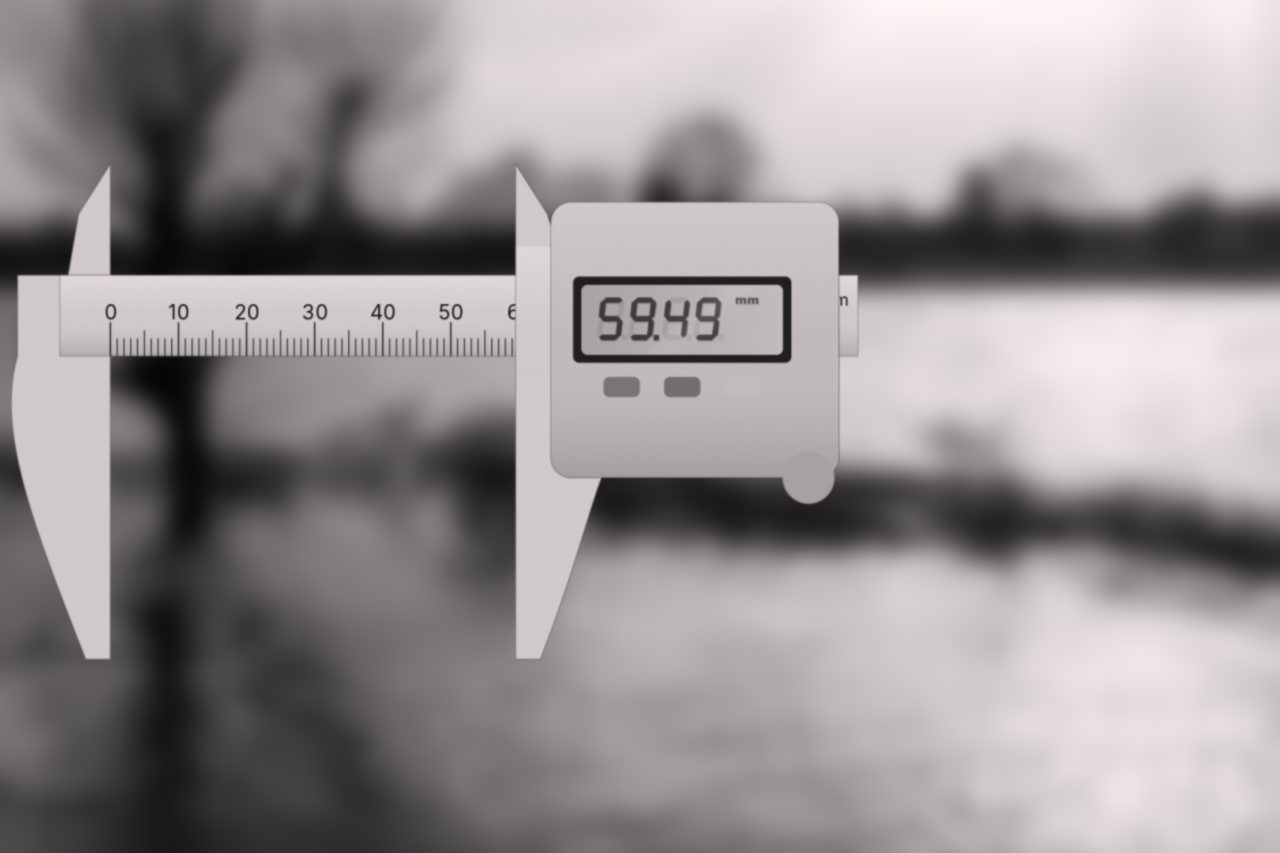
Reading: 59.49 mm
